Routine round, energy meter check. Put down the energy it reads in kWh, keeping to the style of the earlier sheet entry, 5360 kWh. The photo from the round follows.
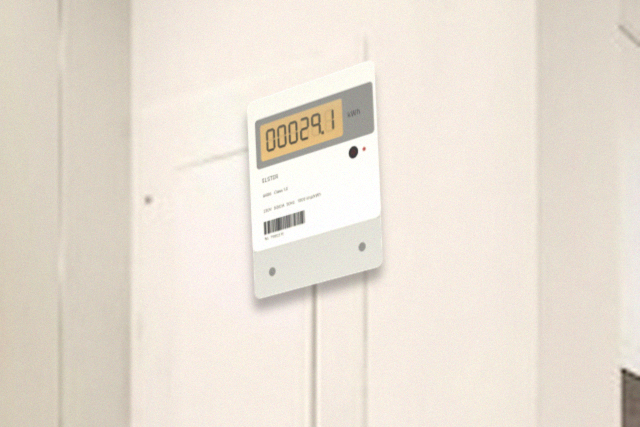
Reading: 29.1 kWh
